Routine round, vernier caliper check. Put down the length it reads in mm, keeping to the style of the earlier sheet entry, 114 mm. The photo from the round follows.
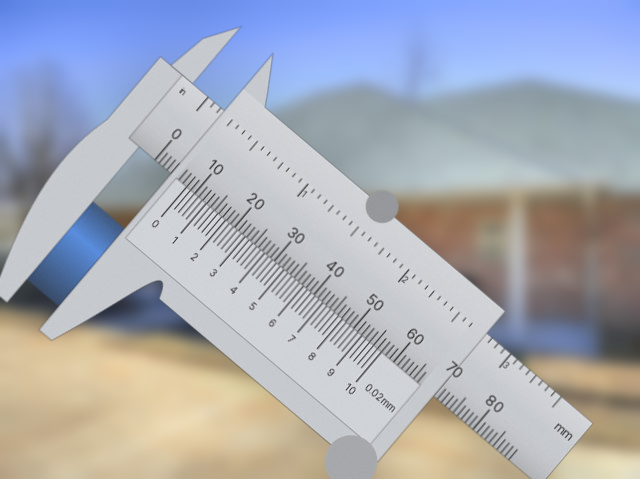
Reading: 8.0 mm
